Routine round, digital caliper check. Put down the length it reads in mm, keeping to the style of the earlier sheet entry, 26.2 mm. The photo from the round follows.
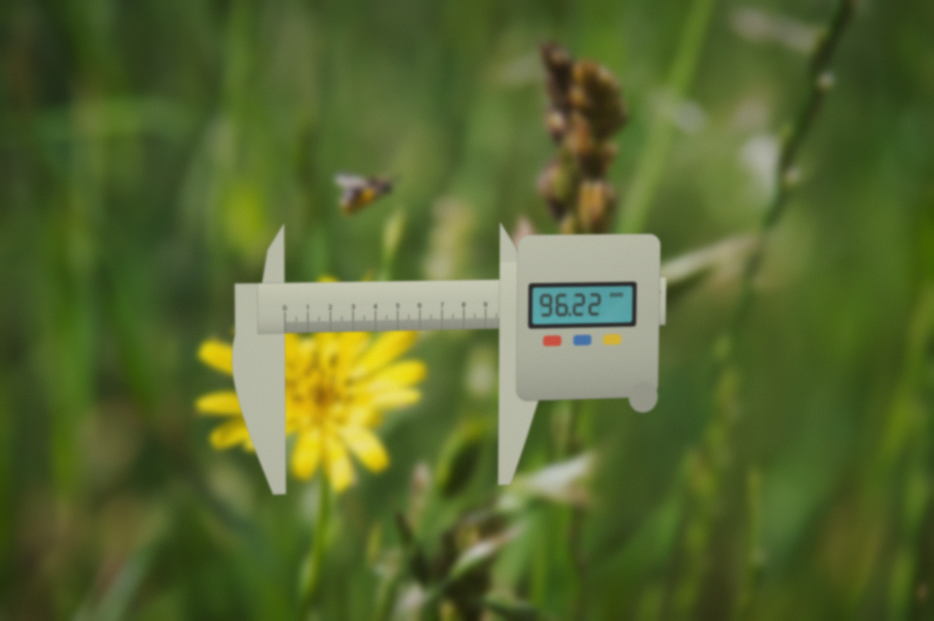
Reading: 96.22 mm
